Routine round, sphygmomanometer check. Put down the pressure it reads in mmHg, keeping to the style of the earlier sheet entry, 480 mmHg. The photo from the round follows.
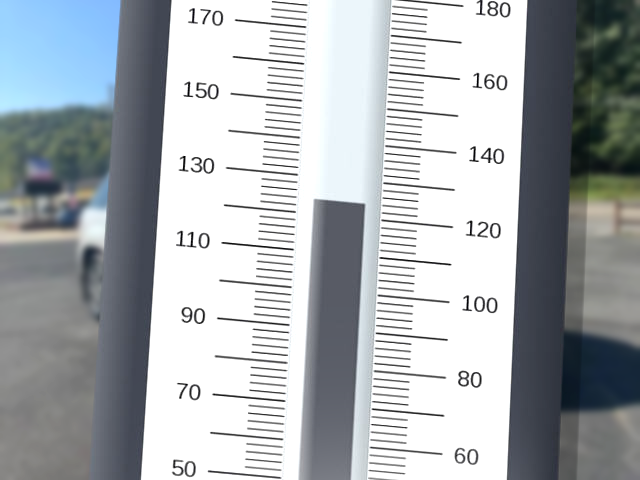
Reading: 124 mmHg
